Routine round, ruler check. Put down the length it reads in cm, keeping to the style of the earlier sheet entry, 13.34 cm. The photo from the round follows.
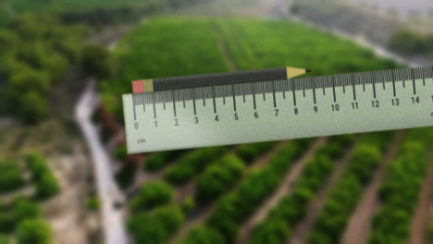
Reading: 9 cm
